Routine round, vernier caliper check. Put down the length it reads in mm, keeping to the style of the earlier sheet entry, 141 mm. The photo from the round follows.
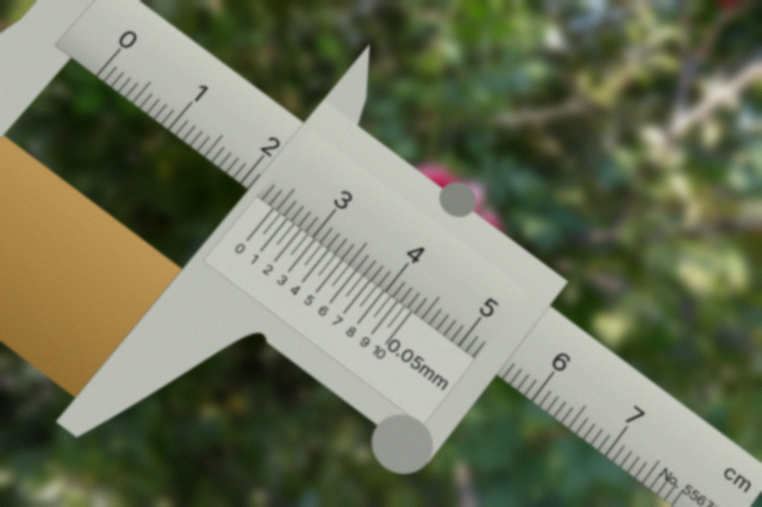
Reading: 24.6 mm
